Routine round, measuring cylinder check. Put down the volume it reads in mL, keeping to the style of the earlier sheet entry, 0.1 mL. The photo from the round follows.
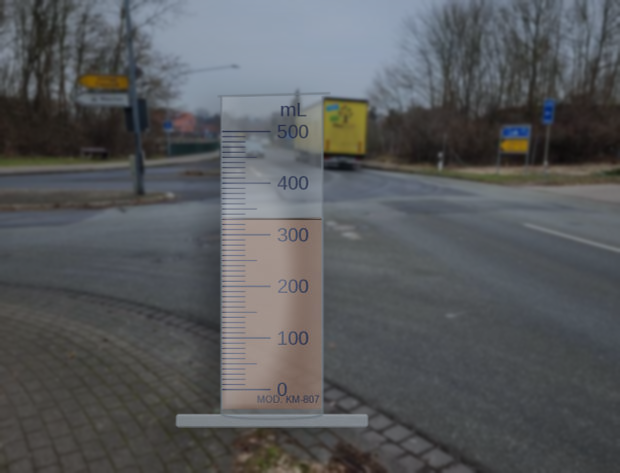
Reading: 330 mL
